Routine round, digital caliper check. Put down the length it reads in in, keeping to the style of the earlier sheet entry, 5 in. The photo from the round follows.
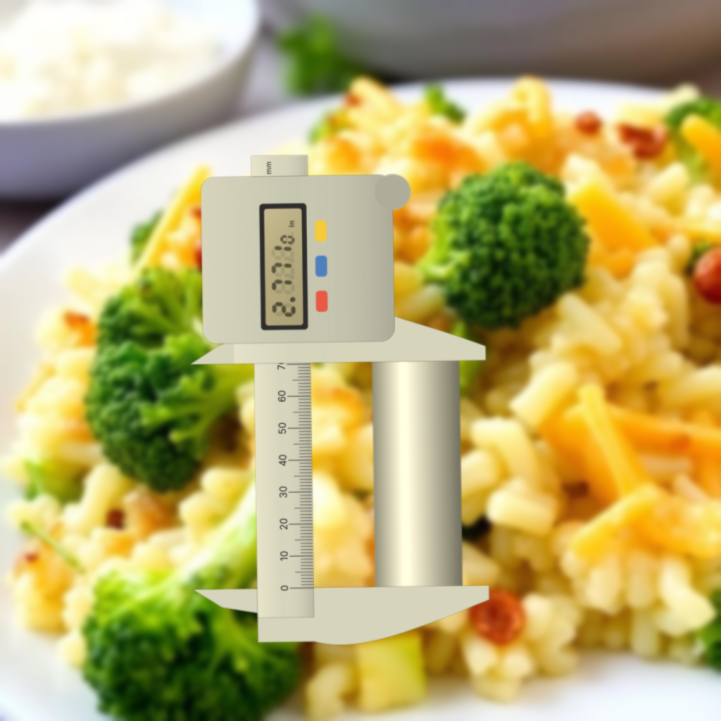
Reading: 2.7710 in
